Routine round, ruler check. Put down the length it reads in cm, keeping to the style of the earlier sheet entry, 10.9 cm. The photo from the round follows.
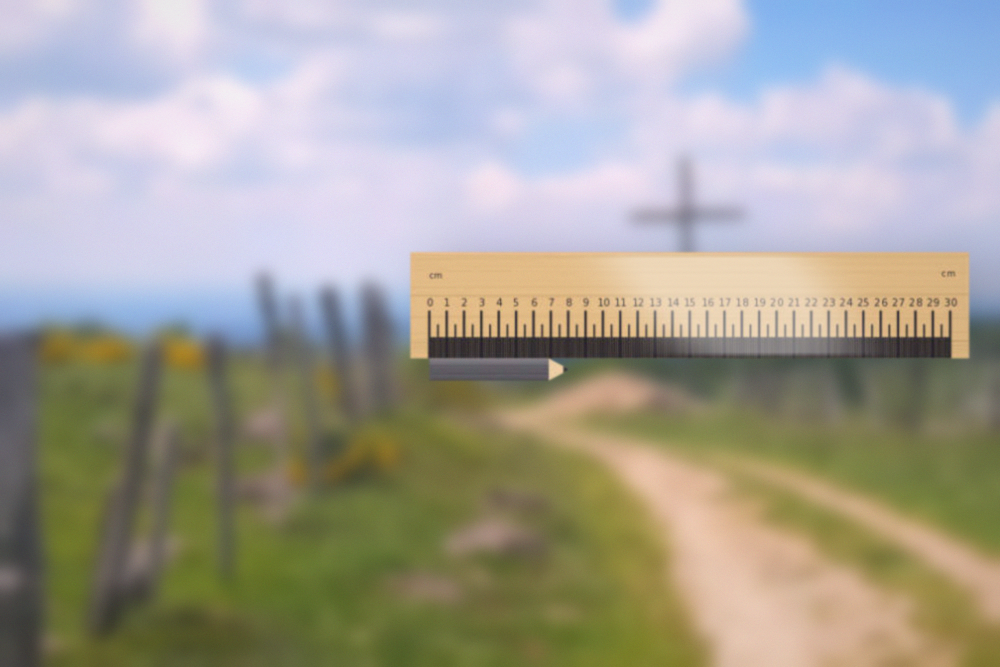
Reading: 8 cm
